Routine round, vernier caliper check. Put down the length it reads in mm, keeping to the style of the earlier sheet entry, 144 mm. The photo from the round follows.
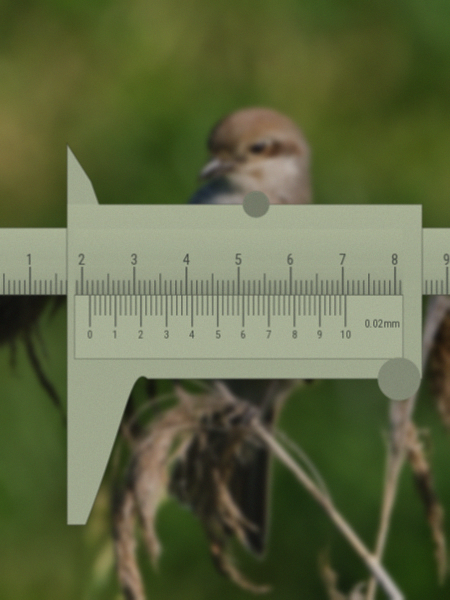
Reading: 21.5 mm
